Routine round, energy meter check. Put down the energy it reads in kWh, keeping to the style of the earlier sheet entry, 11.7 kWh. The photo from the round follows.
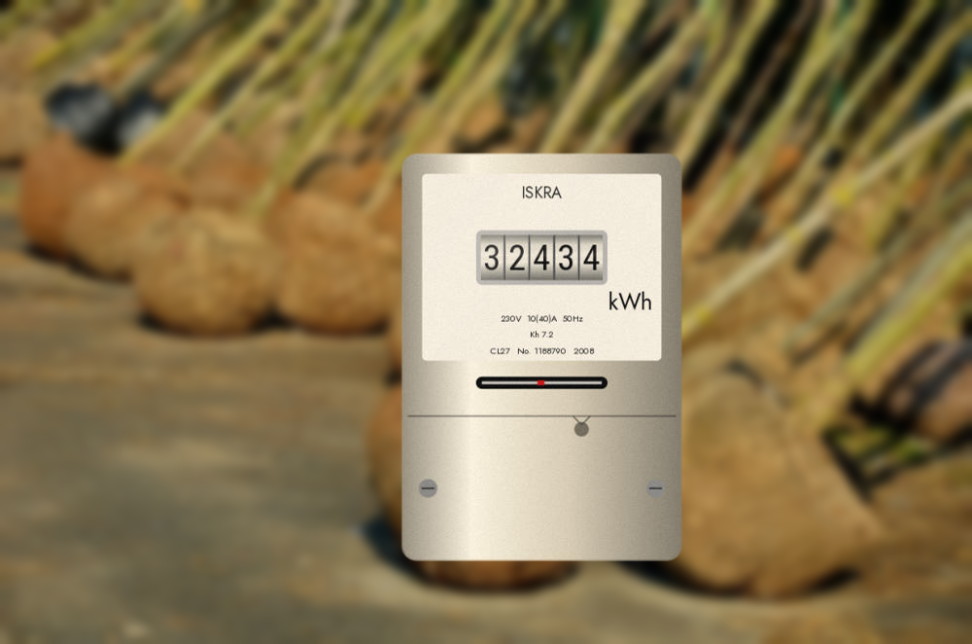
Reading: 32434 kWh
